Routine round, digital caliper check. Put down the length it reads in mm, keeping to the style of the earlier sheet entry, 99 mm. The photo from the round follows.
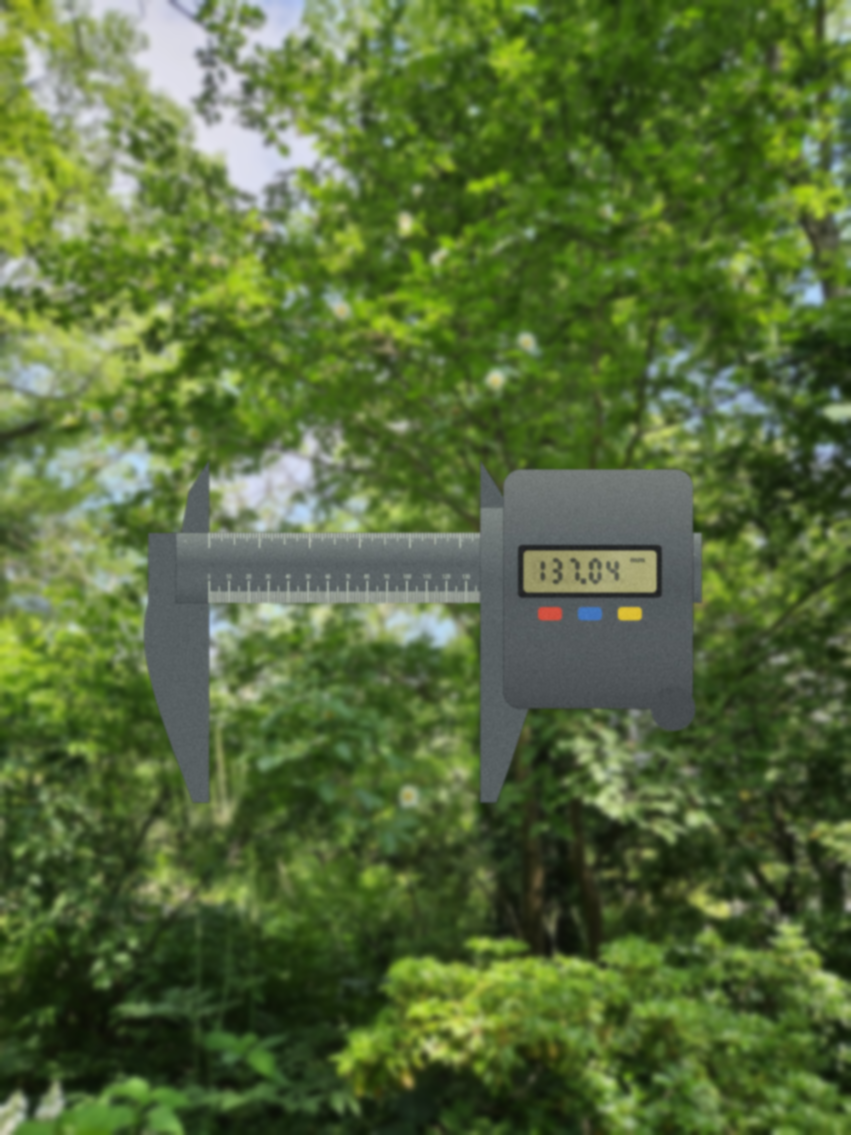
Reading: 137.04 mm
